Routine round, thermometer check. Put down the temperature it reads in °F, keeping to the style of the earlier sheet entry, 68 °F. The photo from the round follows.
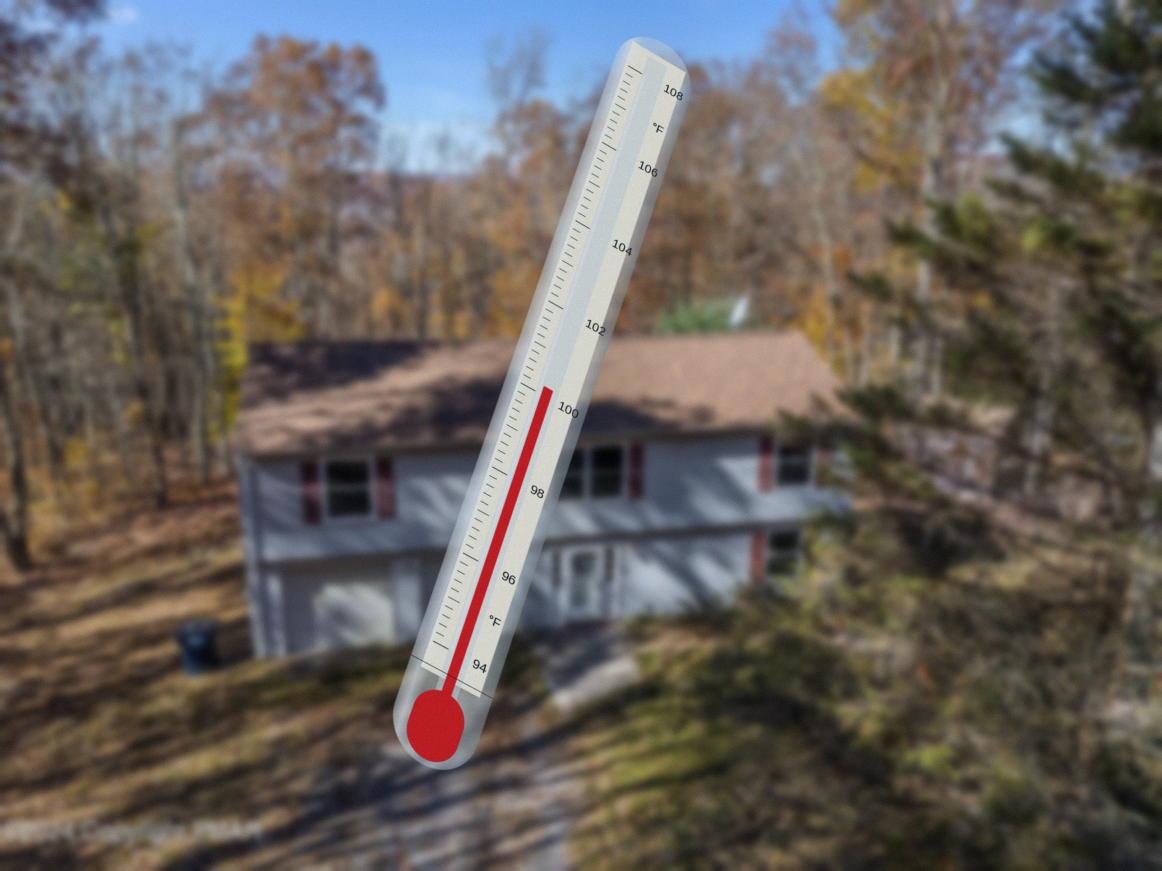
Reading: 100.2 °F
